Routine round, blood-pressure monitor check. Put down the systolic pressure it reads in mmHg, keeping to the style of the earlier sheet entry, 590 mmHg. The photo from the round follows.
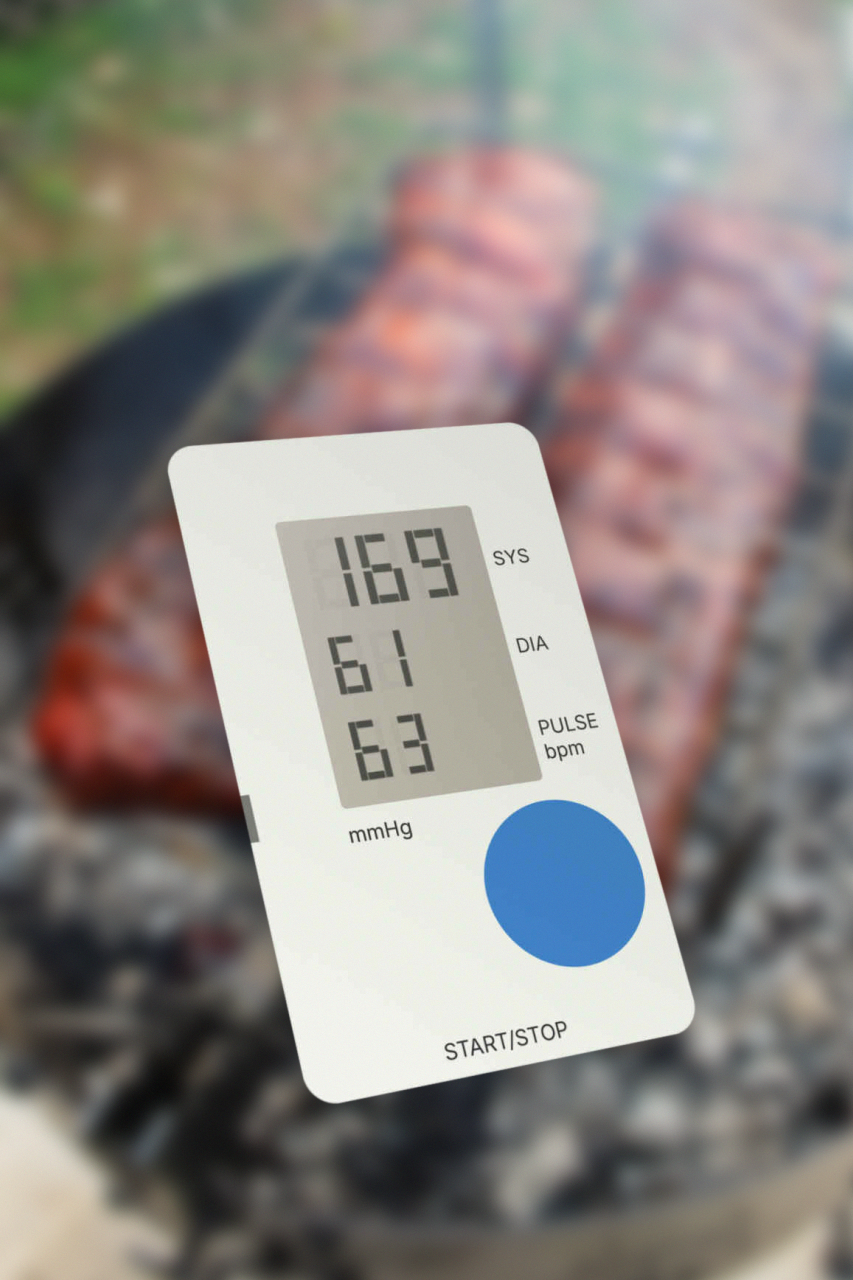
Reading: 169 mmHg
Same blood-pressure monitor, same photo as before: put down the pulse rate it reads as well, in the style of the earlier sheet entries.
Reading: 63 bpm
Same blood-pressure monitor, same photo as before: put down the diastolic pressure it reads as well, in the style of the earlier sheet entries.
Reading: 61 mmHg
